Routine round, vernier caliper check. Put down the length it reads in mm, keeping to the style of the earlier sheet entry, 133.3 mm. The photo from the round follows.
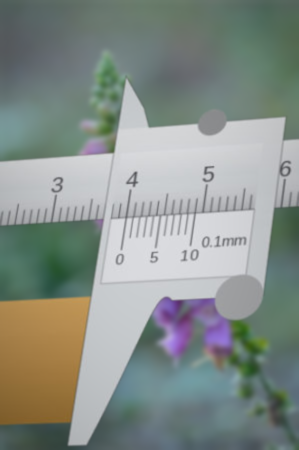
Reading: 40.0 mm
